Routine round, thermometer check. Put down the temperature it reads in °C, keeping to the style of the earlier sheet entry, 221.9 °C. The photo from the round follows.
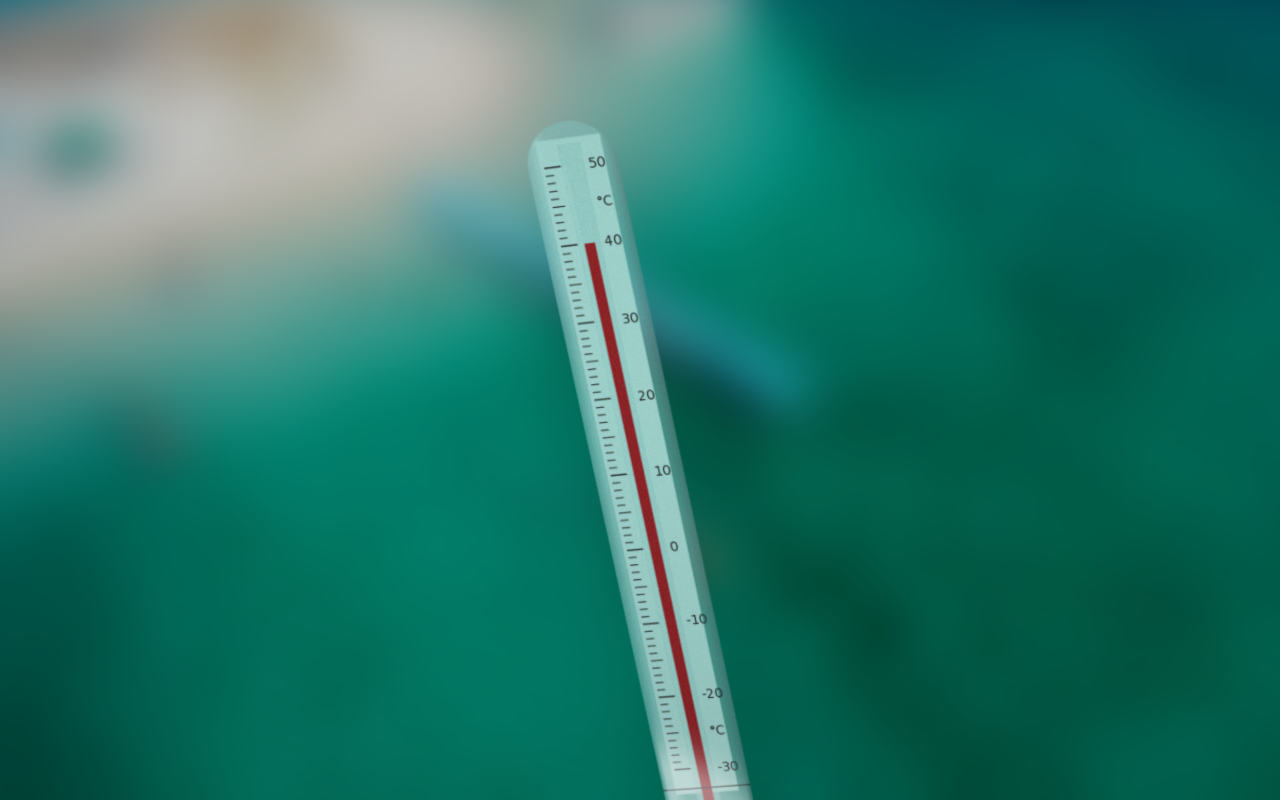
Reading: 40 °C
